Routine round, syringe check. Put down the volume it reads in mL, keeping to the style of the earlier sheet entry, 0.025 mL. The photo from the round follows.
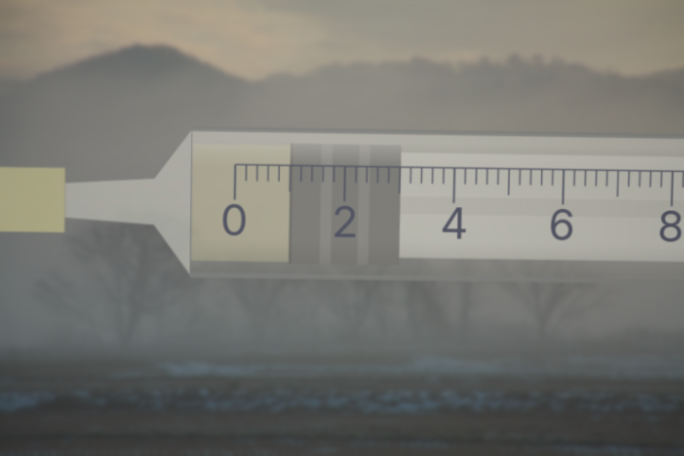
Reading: 1 mL
